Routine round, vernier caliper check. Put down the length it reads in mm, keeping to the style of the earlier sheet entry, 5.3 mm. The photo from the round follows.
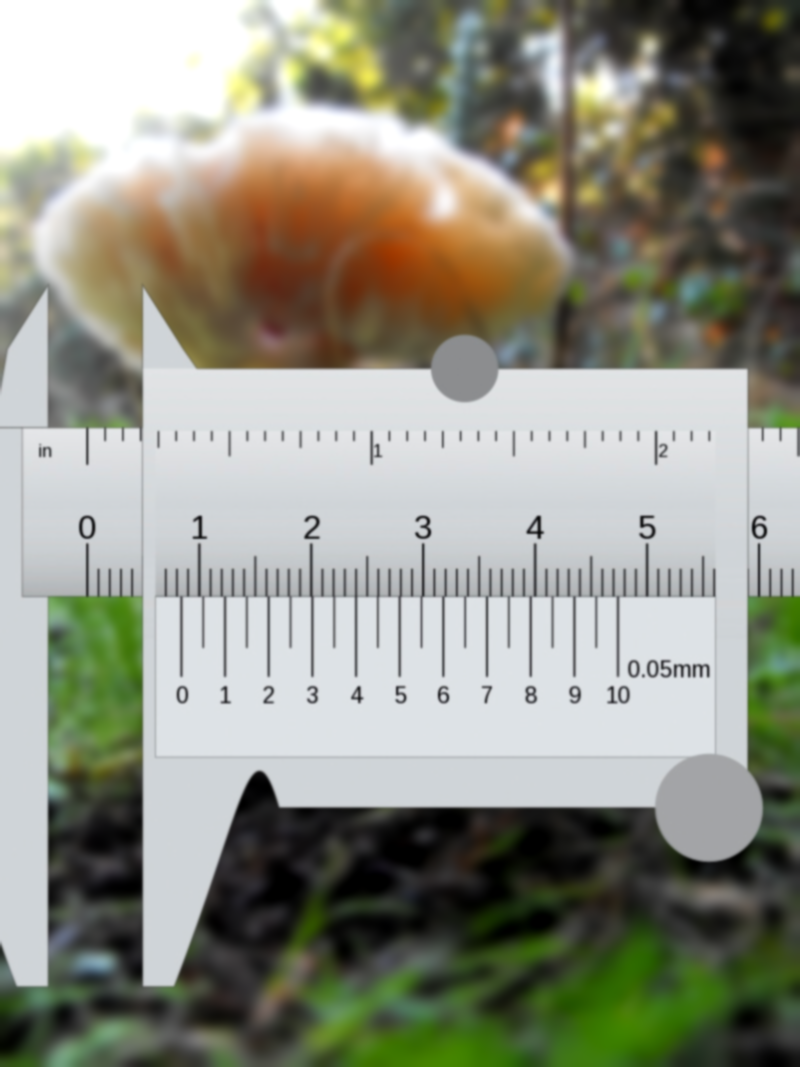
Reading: 8.4 mm
